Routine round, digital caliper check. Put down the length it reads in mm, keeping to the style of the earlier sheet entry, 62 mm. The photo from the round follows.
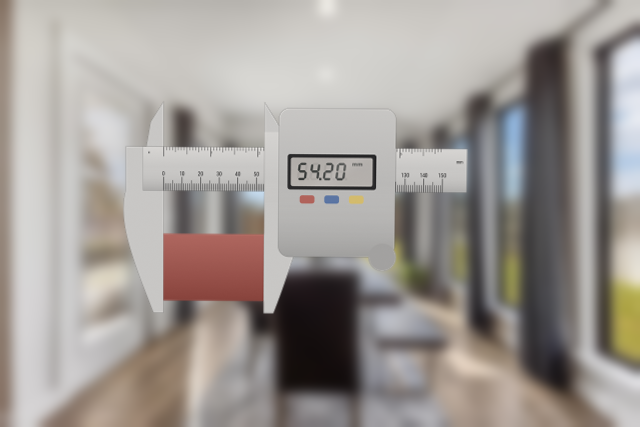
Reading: 54.20 mm
